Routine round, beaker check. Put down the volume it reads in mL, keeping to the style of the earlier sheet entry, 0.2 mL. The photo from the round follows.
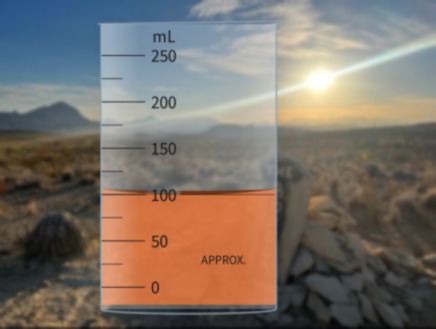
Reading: 100 mL
